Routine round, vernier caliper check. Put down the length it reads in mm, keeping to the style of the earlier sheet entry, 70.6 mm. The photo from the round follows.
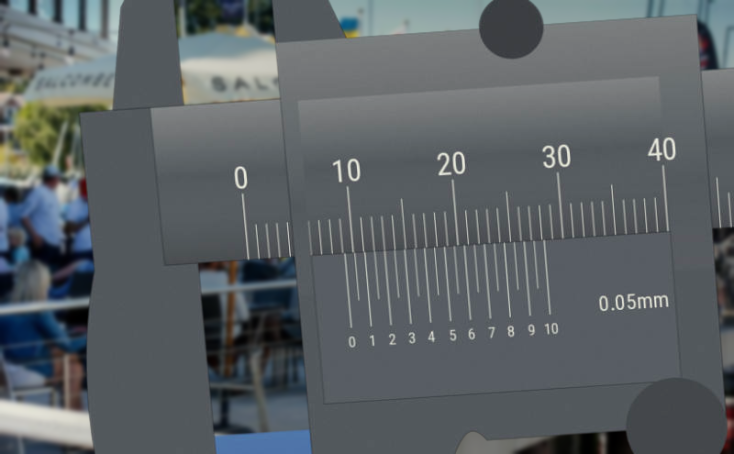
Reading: 9.2 mm
